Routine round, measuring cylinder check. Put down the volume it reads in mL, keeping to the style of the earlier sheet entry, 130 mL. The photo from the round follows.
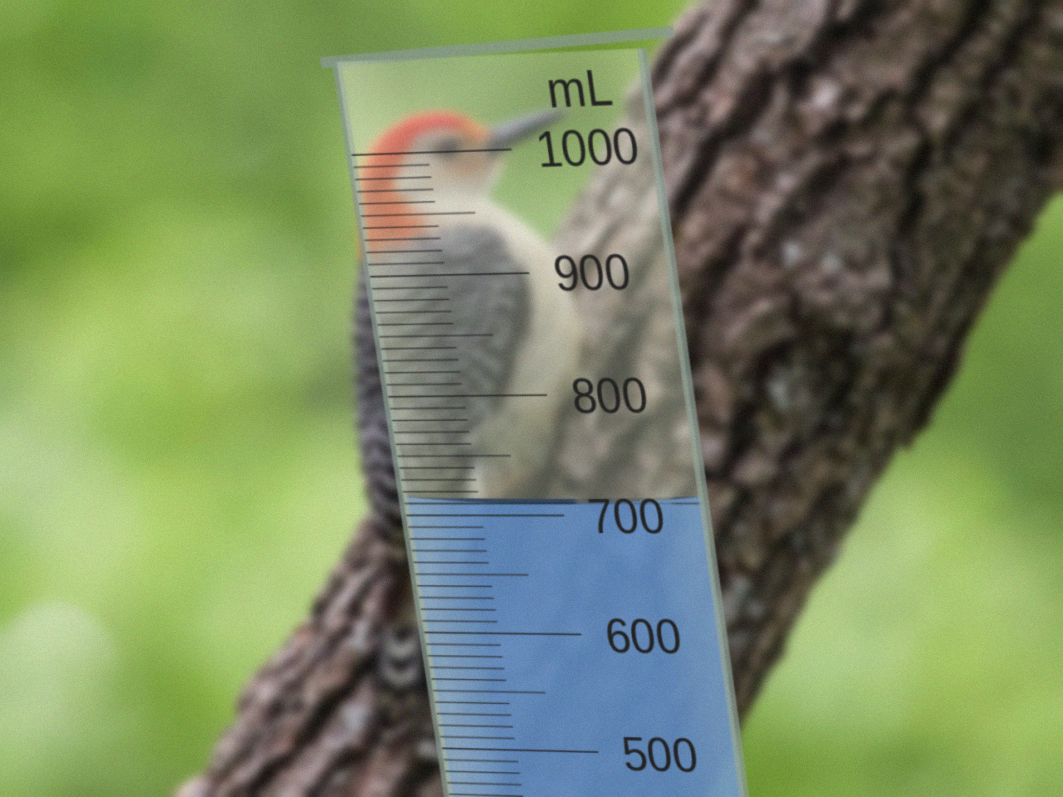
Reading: 710 mL
